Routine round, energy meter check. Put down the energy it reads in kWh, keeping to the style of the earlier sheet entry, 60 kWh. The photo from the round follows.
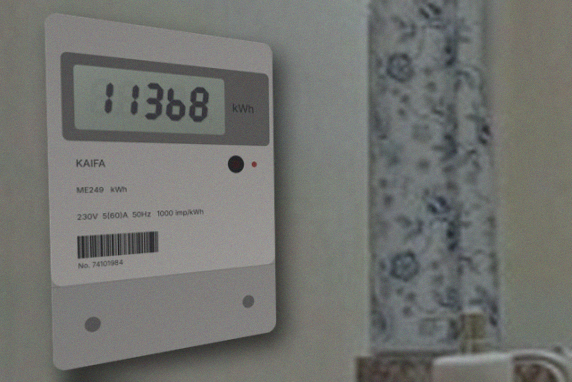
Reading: 11368 kWh
